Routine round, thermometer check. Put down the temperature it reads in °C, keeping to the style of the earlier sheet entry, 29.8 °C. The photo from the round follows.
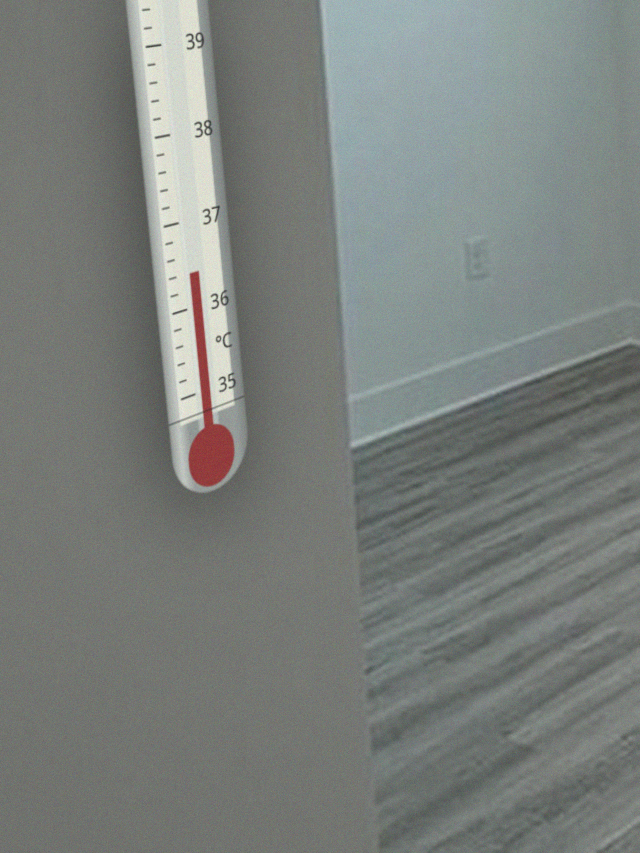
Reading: 36.4 °C
